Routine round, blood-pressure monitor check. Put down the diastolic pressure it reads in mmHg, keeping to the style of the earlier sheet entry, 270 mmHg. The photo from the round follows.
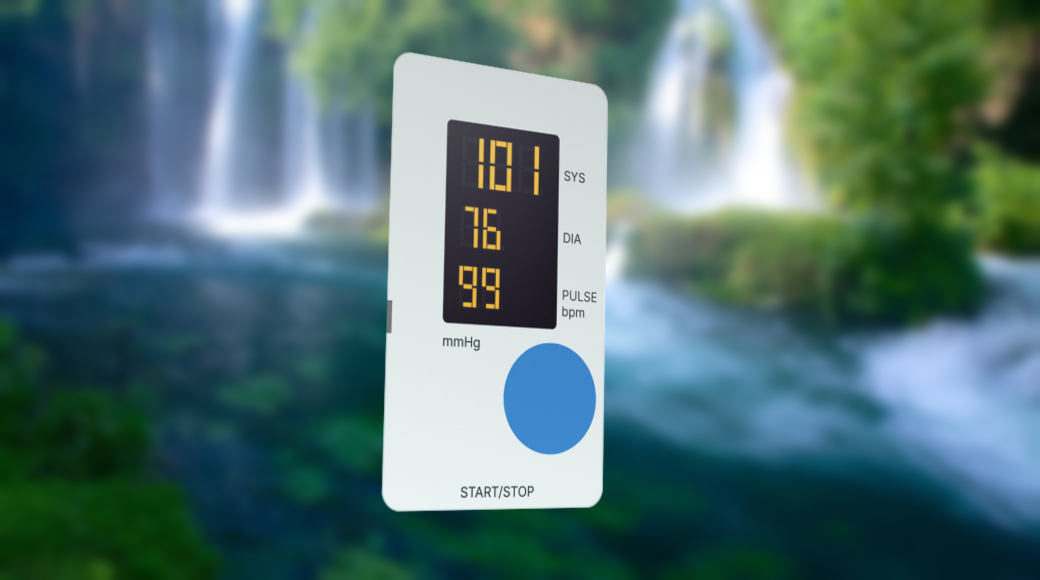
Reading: 76 mmHg
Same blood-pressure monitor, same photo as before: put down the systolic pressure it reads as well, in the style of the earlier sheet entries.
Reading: 101 mmHg
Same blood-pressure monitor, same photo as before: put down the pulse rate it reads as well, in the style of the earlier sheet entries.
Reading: 99 bpm
